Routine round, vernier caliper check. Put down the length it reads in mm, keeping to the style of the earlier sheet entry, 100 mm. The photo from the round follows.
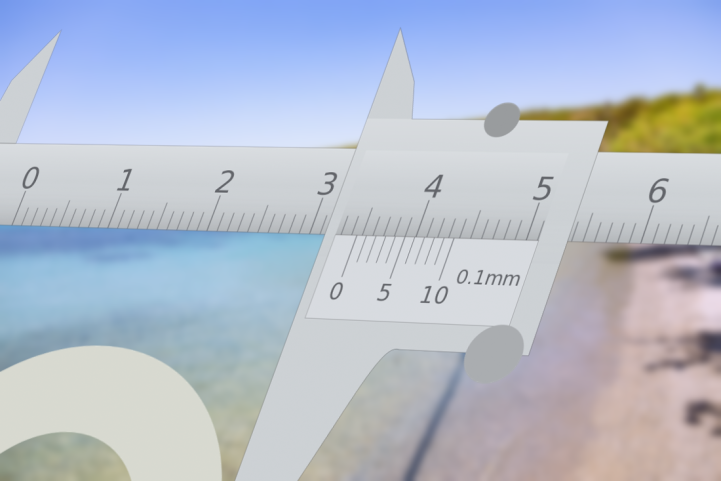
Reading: 34.5 mm
